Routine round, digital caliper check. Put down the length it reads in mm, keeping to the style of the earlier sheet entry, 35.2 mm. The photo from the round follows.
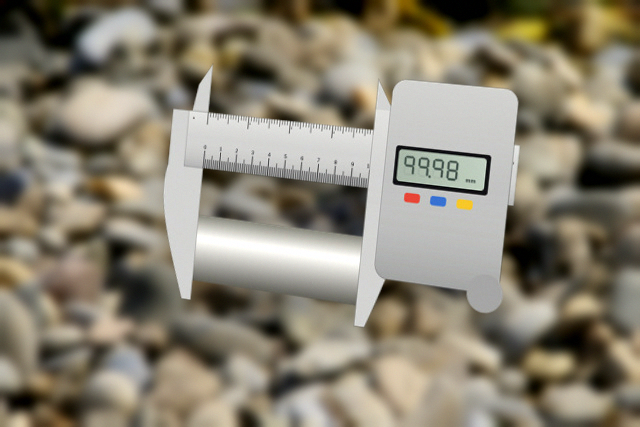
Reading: 99.98 mm
